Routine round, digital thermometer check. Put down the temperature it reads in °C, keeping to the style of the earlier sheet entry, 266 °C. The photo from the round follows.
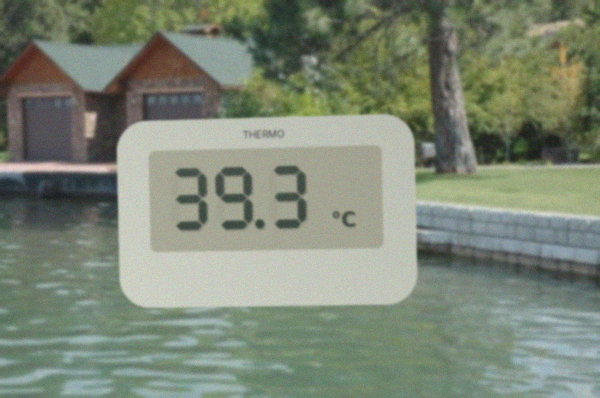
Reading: 39.3 °C
